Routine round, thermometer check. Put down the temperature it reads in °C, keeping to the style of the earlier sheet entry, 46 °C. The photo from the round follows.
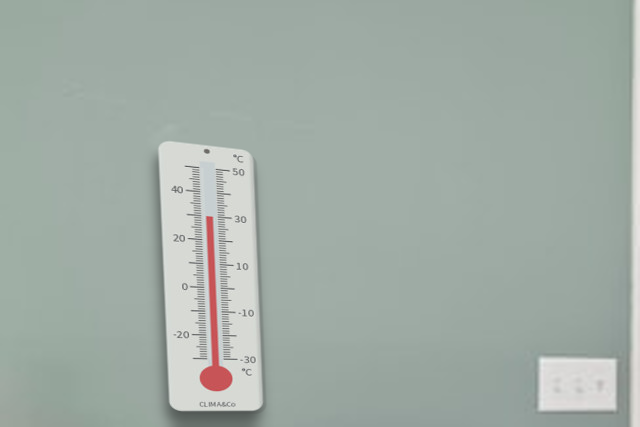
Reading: 30 °C
